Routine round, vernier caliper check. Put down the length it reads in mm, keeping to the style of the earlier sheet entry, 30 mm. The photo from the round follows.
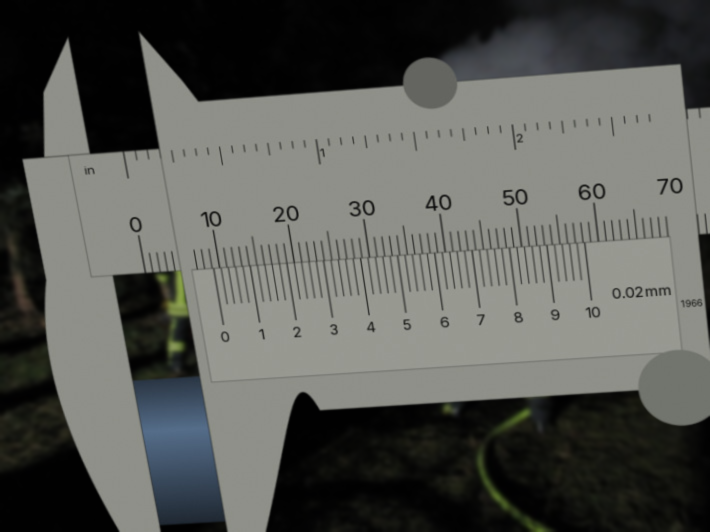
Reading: 9.2 mm
